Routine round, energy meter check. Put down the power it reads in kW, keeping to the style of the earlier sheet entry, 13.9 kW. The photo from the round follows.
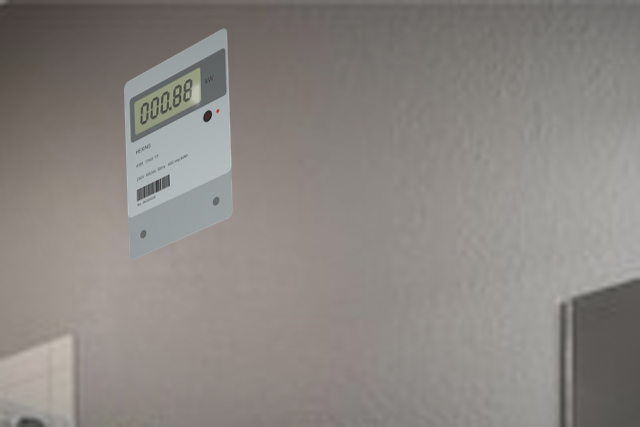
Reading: 0.88 kW
